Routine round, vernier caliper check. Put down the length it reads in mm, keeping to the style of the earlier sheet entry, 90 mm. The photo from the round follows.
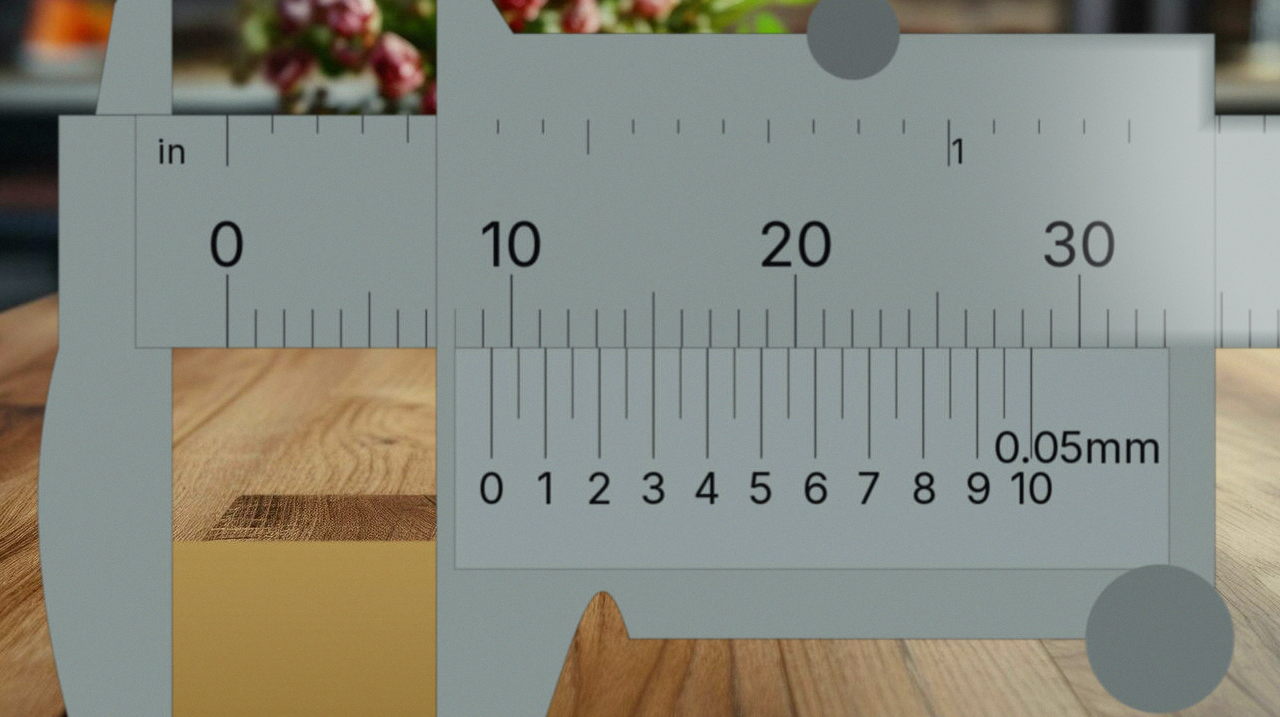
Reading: 9.30 mm
